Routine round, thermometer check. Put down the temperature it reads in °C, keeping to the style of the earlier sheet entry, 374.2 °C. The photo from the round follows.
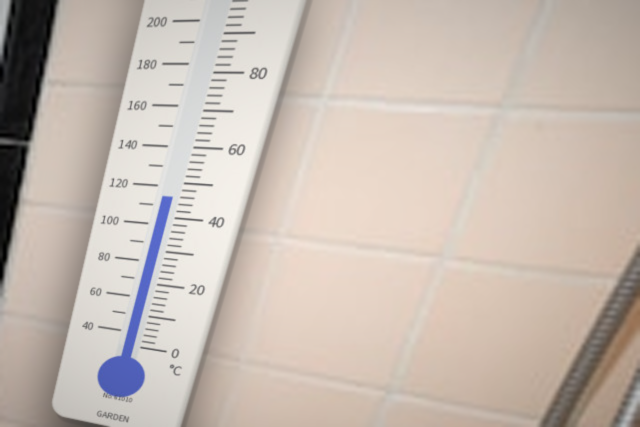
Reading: 46 °C
